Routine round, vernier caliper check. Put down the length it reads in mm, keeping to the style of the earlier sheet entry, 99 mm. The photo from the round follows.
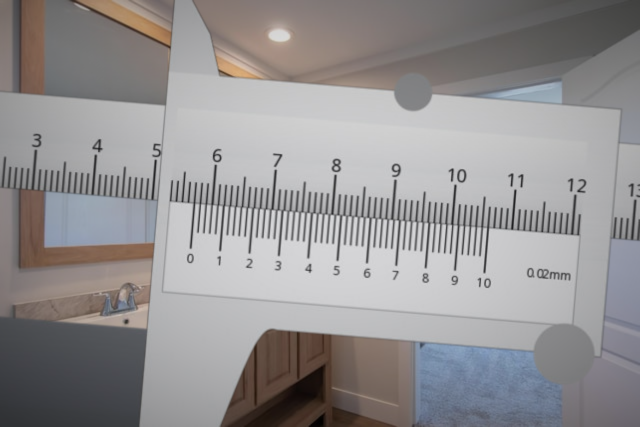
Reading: 57.0 mm
